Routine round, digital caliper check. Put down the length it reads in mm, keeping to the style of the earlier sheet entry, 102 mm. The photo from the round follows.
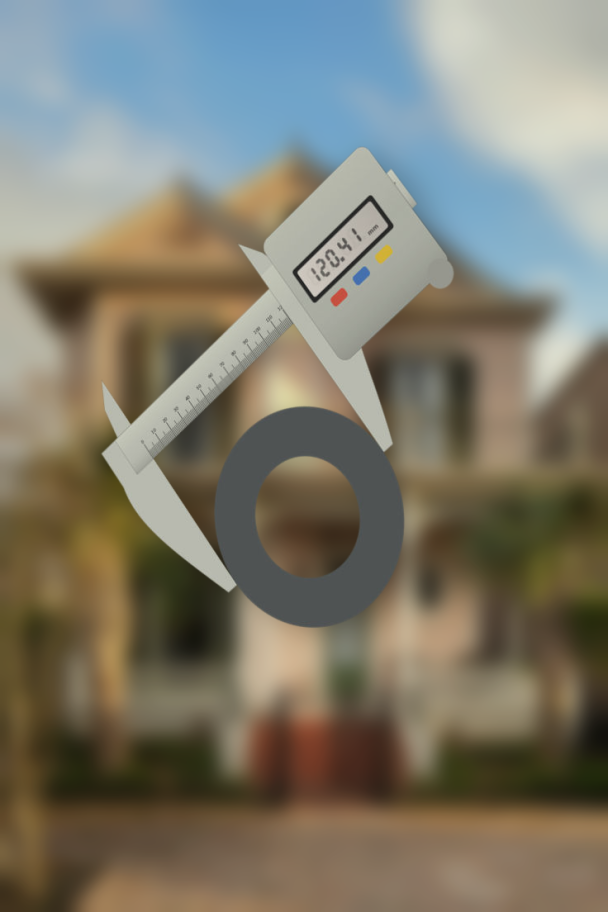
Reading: 120.41 mm
